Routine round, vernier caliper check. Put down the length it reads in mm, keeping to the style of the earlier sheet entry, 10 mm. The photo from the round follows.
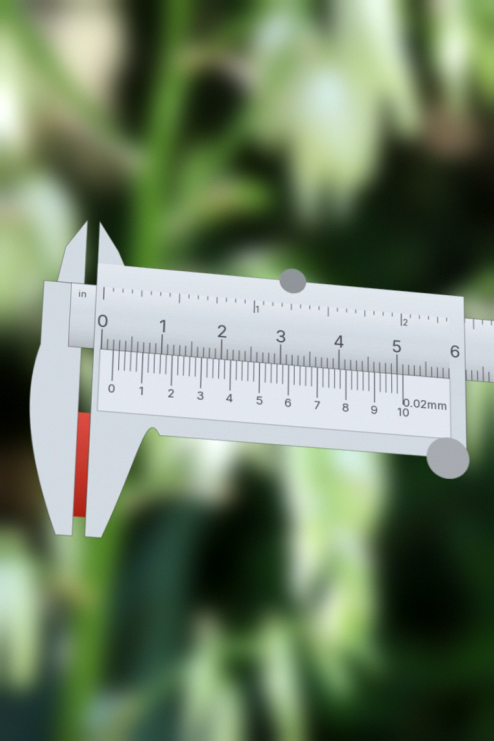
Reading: 2.0 mm
